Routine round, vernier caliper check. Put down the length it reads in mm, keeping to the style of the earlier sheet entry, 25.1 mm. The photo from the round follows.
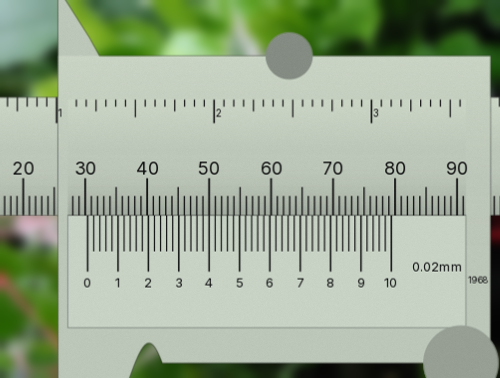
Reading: 30.4 mm
